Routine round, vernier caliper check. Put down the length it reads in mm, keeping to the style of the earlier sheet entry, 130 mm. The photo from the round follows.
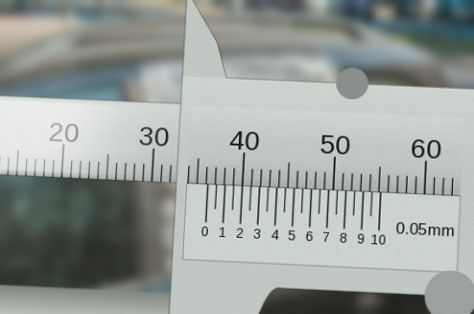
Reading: 36.2 mm
